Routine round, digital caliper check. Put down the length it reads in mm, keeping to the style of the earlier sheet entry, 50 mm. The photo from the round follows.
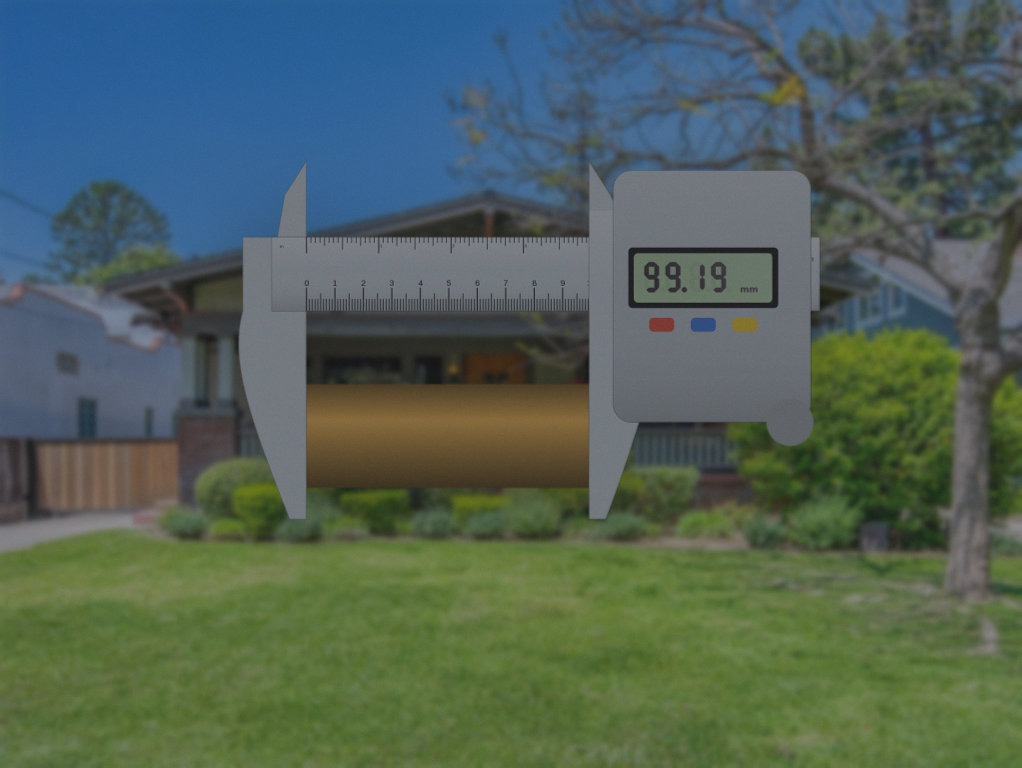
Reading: 99.19 mm
